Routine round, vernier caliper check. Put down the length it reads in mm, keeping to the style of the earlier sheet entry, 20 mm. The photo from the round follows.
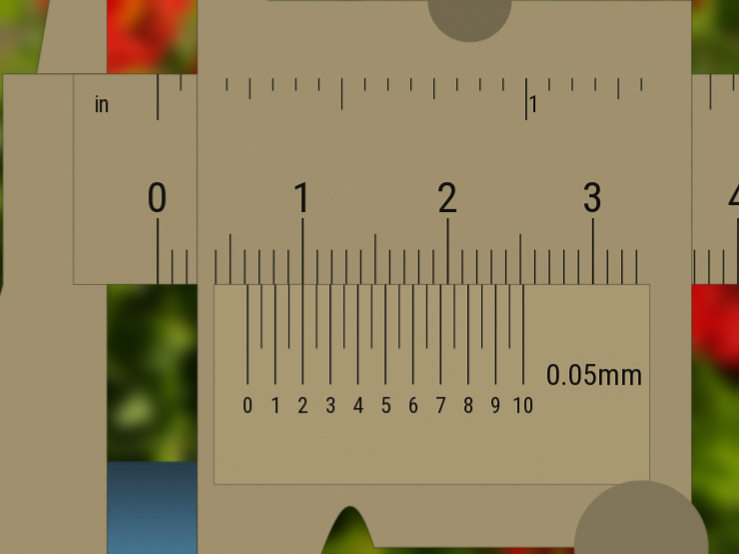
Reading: 6.2 mm
